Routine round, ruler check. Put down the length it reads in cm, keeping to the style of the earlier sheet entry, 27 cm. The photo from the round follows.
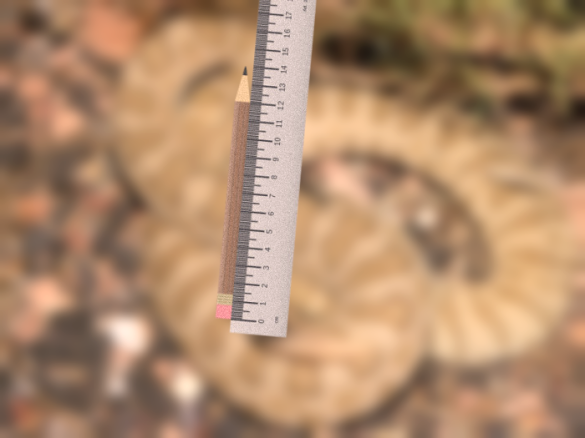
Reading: 14 cm
